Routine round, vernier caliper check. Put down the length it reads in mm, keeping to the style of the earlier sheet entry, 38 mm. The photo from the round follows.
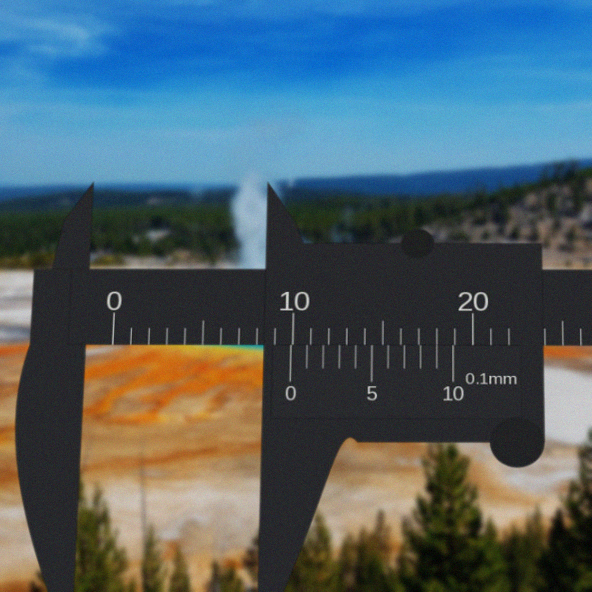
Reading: 9.9 mm
